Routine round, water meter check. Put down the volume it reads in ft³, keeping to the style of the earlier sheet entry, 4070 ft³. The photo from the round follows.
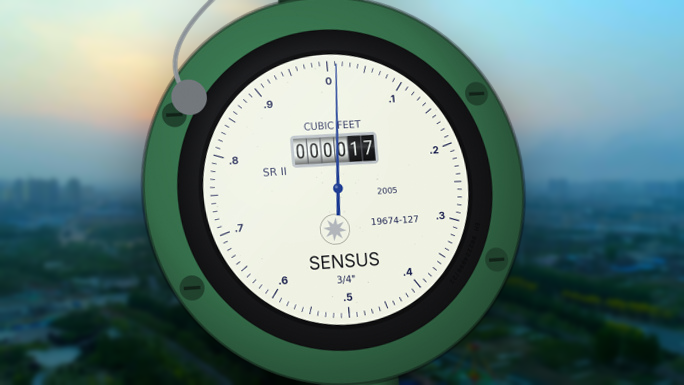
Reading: 17.01 ft³
